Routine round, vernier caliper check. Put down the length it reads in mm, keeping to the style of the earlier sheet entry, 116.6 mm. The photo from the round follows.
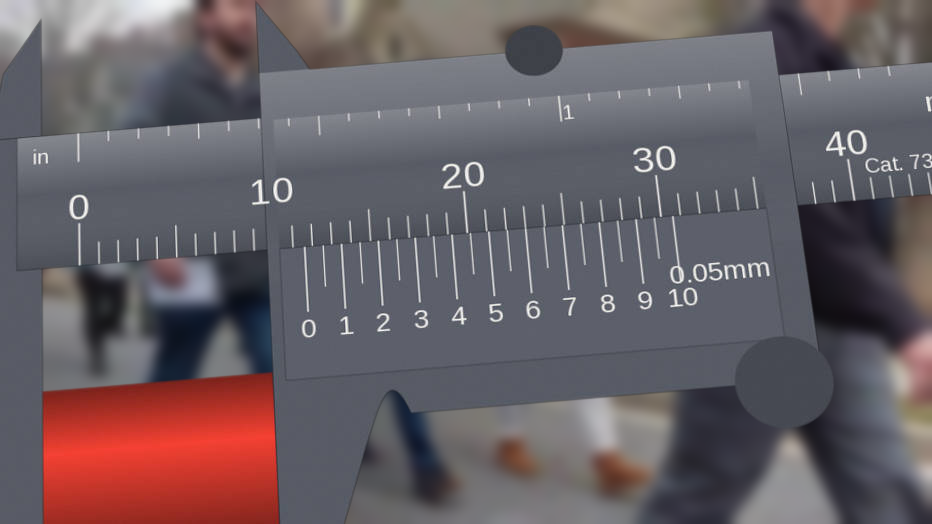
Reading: 11.6 mm
